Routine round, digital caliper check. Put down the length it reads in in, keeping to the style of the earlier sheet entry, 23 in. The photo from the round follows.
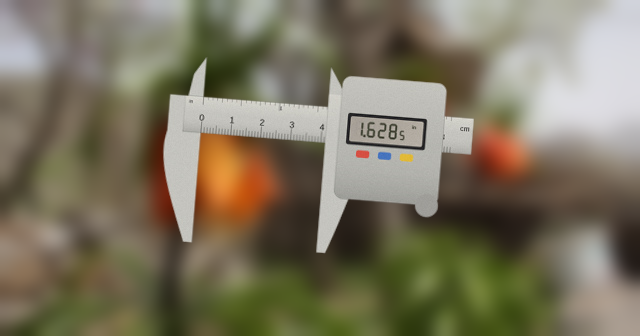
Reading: 1.6285 in
